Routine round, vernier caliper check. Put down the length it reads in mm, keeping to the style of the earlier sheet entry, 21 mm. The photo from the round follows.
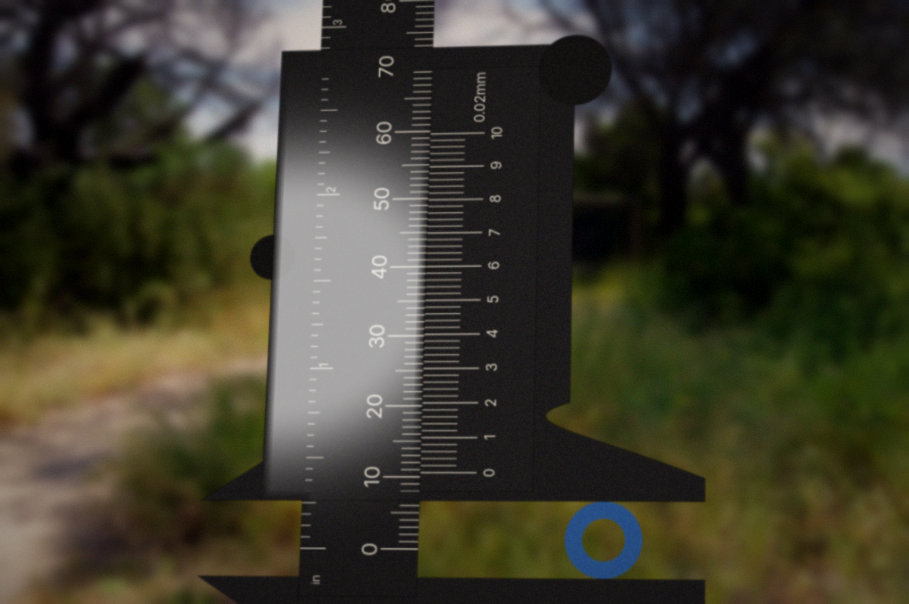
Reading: 10.6 mm
